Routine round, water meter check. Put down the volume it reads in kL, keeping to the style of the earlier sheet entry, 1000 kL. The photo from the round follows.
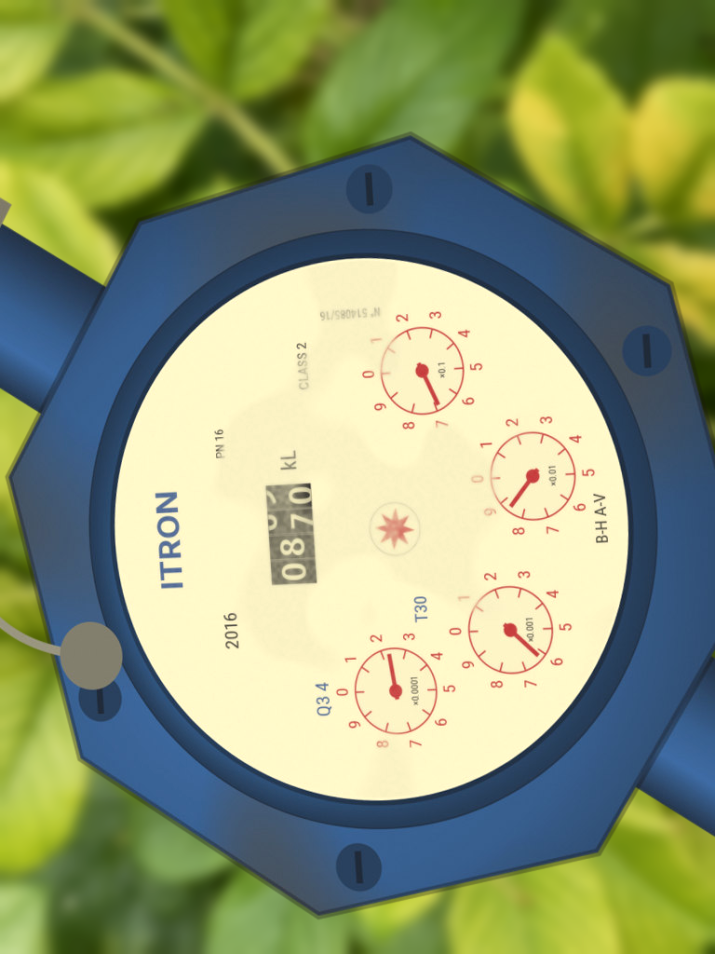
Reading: 869.6862 kL
